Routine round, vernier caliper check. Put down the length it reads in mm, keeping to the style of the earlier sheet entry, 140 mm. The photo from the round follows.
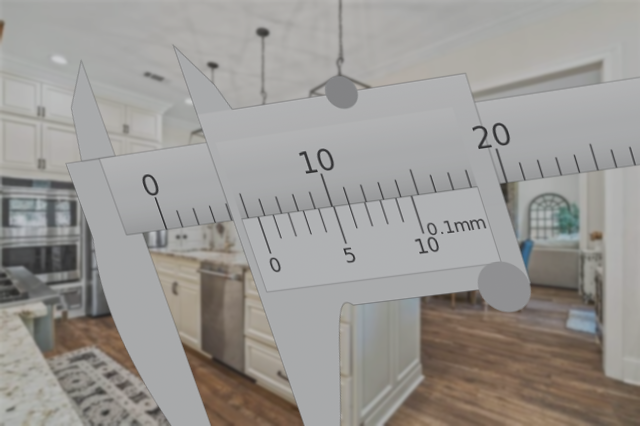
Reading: 5.6 mm
